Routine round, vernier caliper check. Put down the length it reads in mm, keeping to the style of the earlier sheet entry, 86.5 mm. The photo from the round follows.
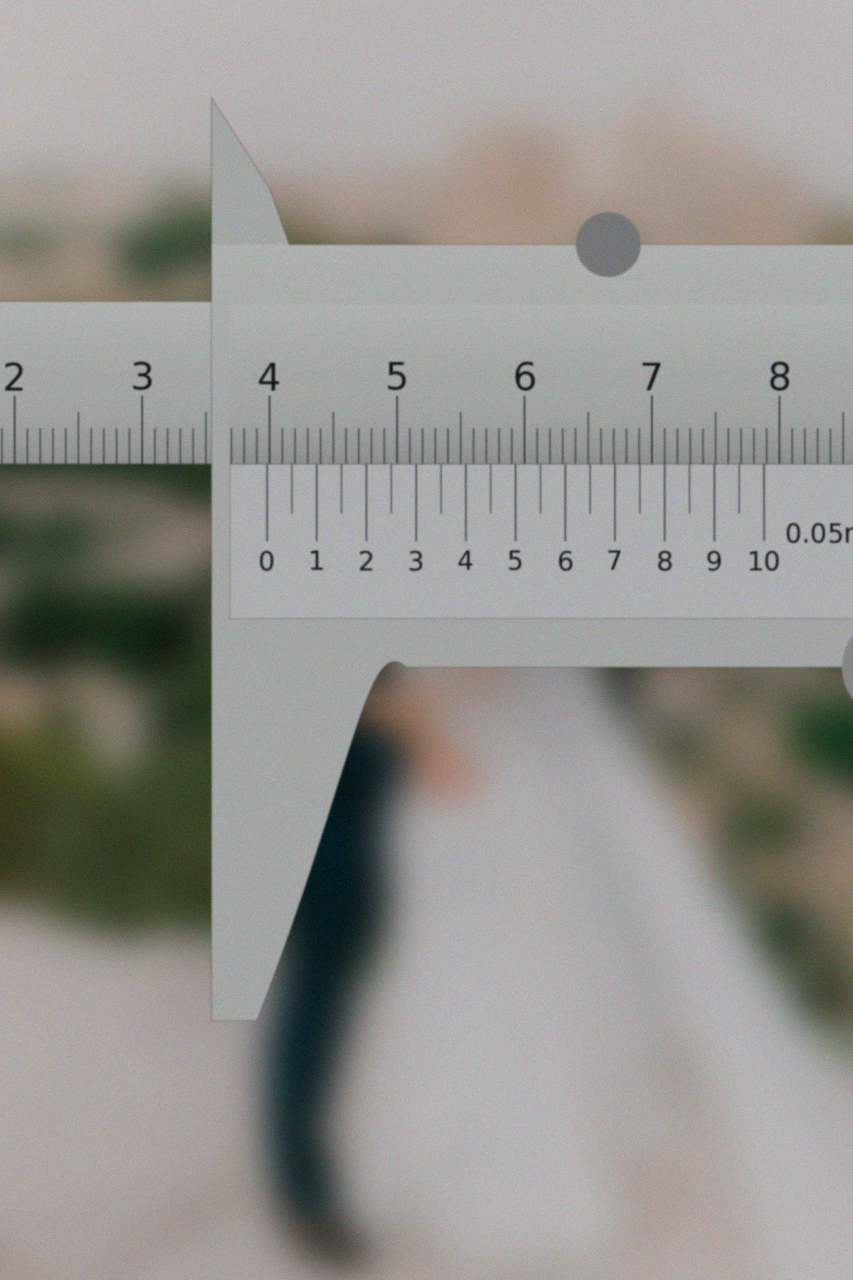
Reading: 39.8 mm
